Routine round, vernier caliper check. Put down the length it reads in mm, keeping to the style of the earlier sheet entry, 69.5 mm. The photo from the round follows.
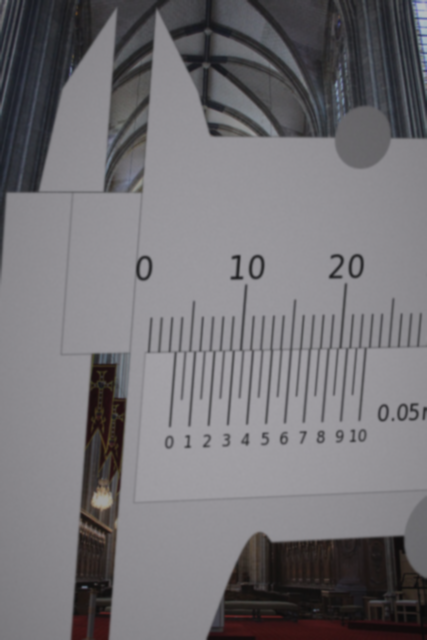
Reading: 3.6 mm
